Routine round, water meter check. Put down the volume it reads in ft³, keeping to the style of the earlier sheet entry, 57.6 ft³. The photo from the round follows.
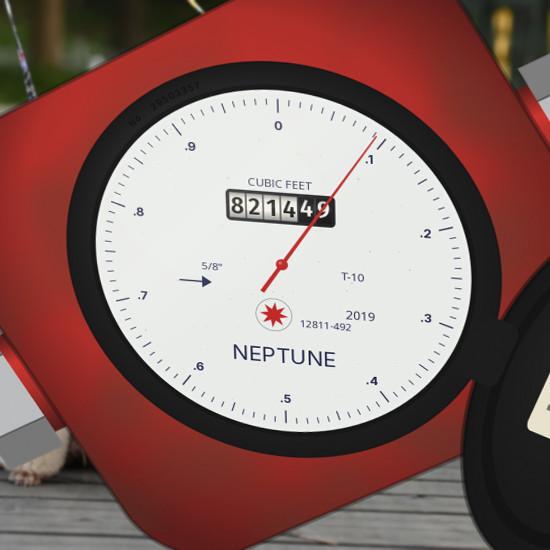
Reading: 821449.09 ft³
